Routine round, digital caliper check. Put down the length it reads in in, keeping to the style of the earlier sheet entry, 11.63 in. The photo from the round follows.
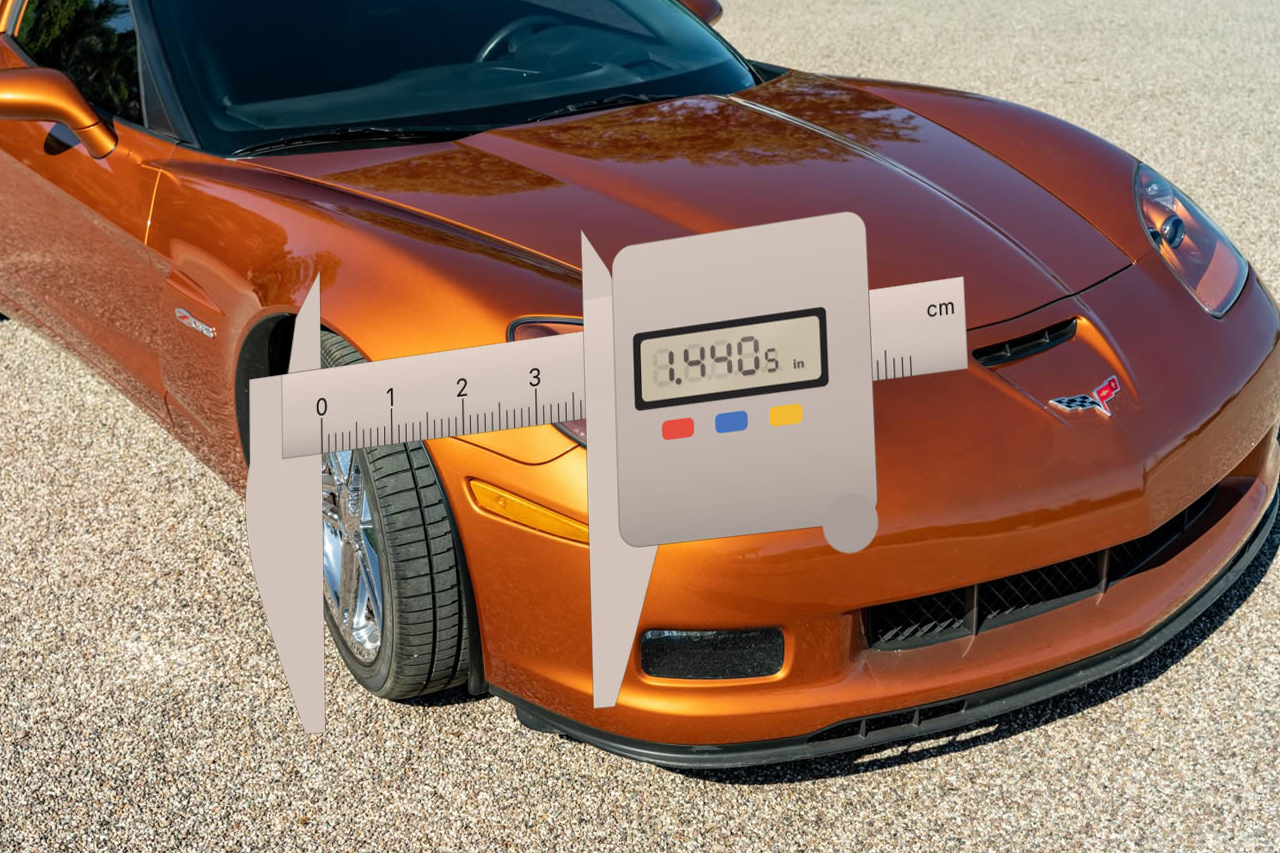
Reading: 1.4405 in
